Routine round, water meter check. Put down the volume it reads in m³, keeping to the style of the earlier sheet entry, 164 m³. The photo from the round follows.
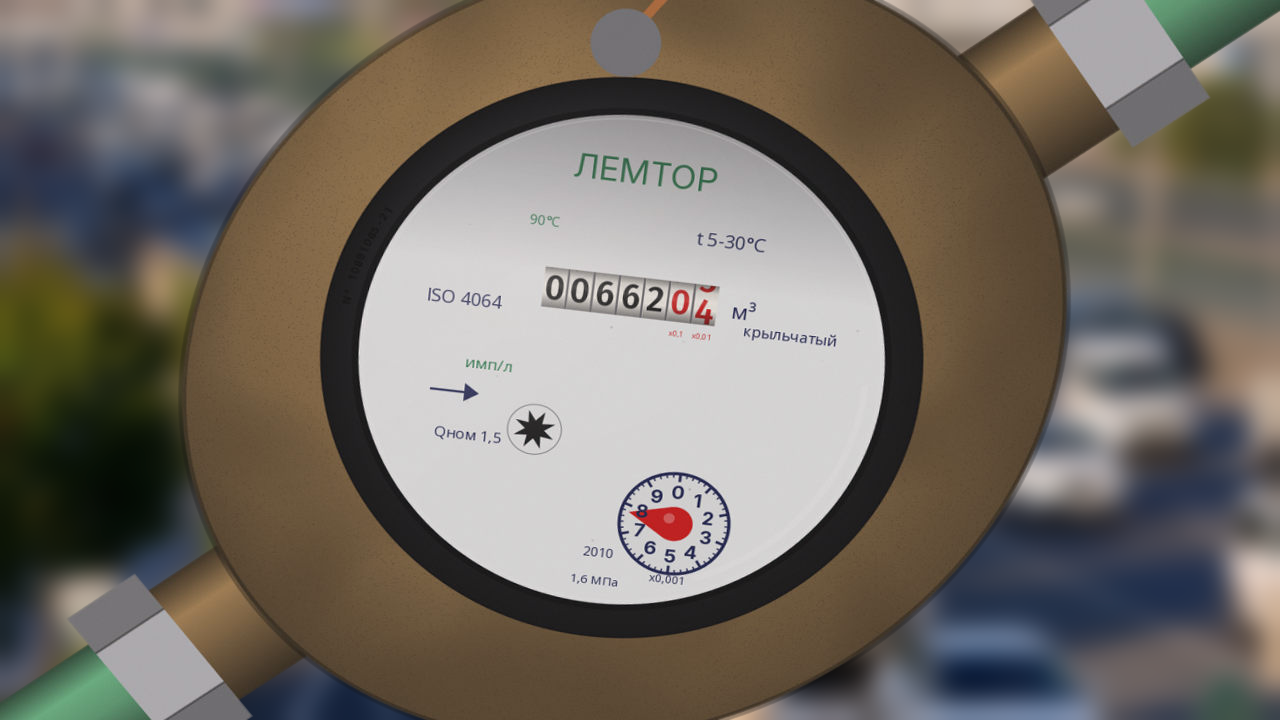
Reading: 662.037 m³
